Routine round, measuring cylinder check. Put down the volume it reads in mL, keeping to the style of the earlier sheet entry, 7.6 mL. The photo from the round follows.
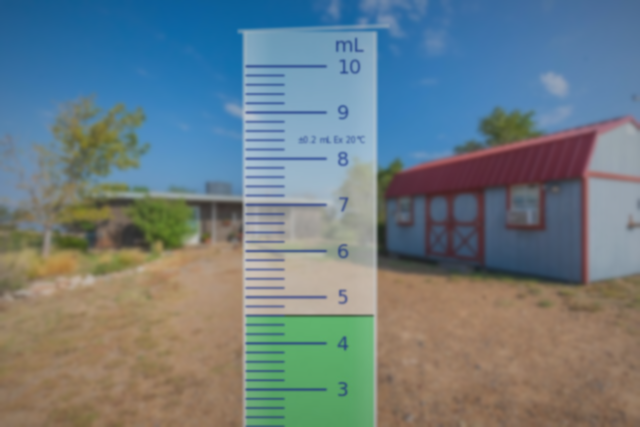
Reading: 4.6 mL
